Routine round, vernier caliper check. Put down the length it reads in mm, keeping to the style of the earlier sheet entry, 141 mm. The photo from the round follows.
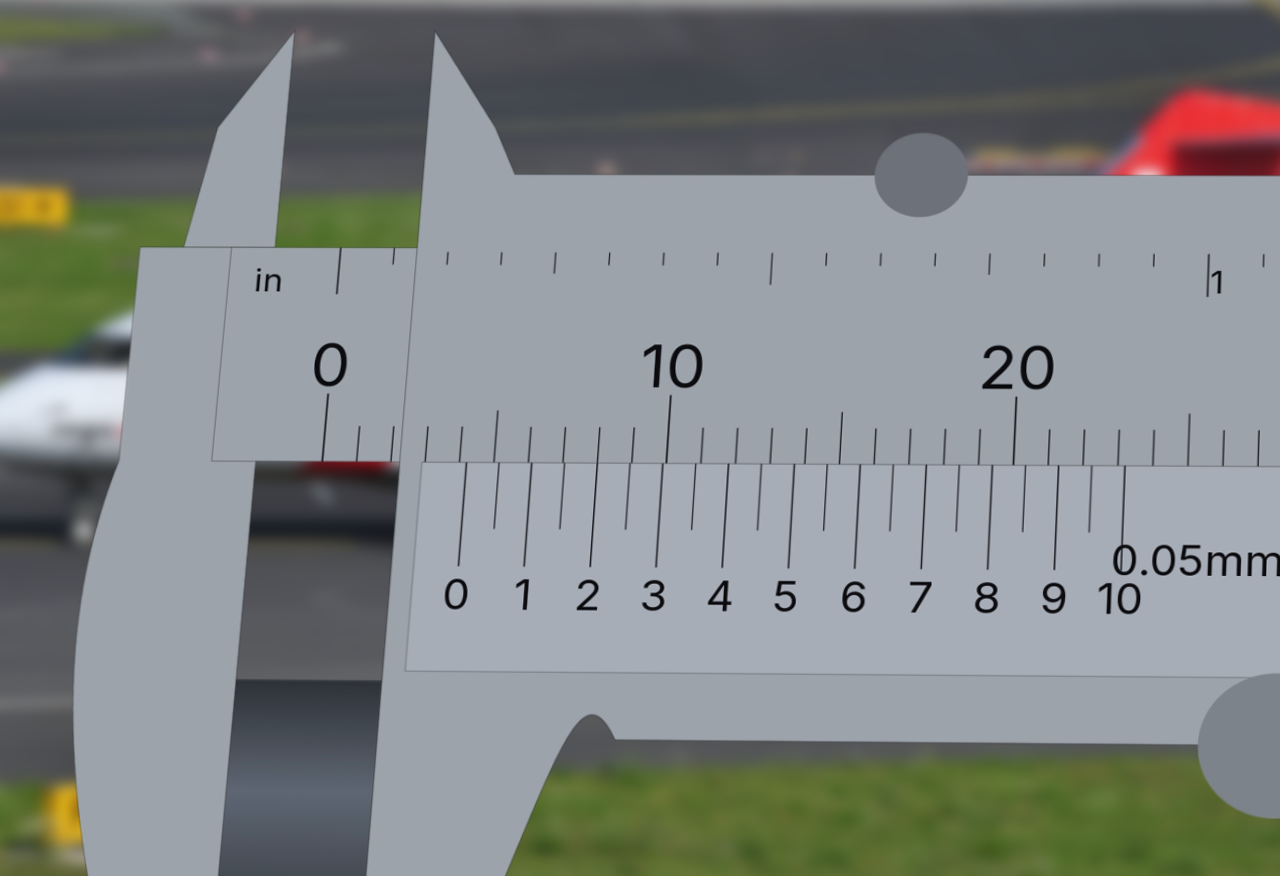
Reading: 4.20 mm
